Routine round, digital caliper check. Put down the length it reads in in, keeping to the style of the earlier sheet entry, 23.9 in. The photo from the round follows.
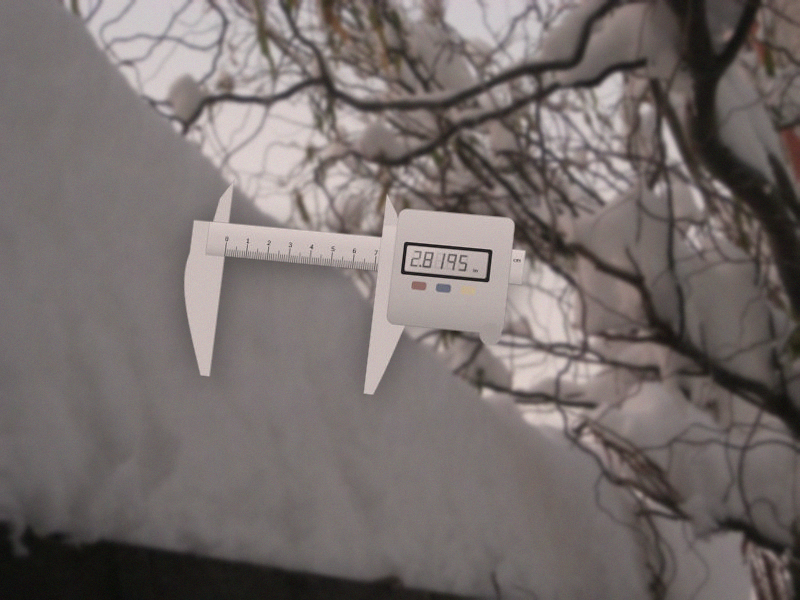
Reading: 2.8195 in
